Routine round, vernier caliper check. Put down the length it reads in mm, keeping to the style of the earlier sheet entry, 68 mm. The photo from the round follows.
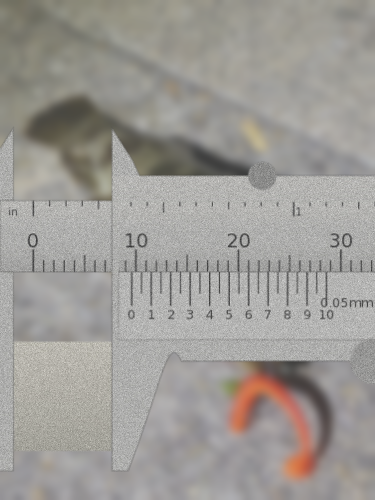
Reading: 9.6 mm
